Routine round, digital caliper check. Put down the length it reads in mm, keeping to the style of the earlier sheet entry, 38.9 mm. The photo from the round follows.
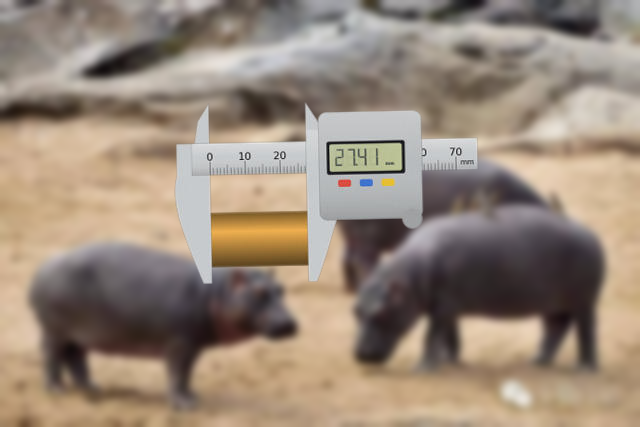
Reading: 27.41 mm
